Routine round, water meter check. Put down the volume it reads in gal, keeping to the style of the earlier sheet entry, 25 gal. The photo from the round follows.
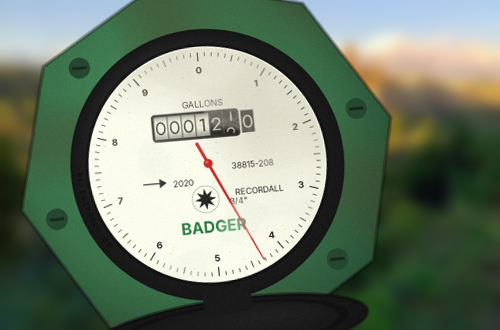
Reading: 1214.3 gal
